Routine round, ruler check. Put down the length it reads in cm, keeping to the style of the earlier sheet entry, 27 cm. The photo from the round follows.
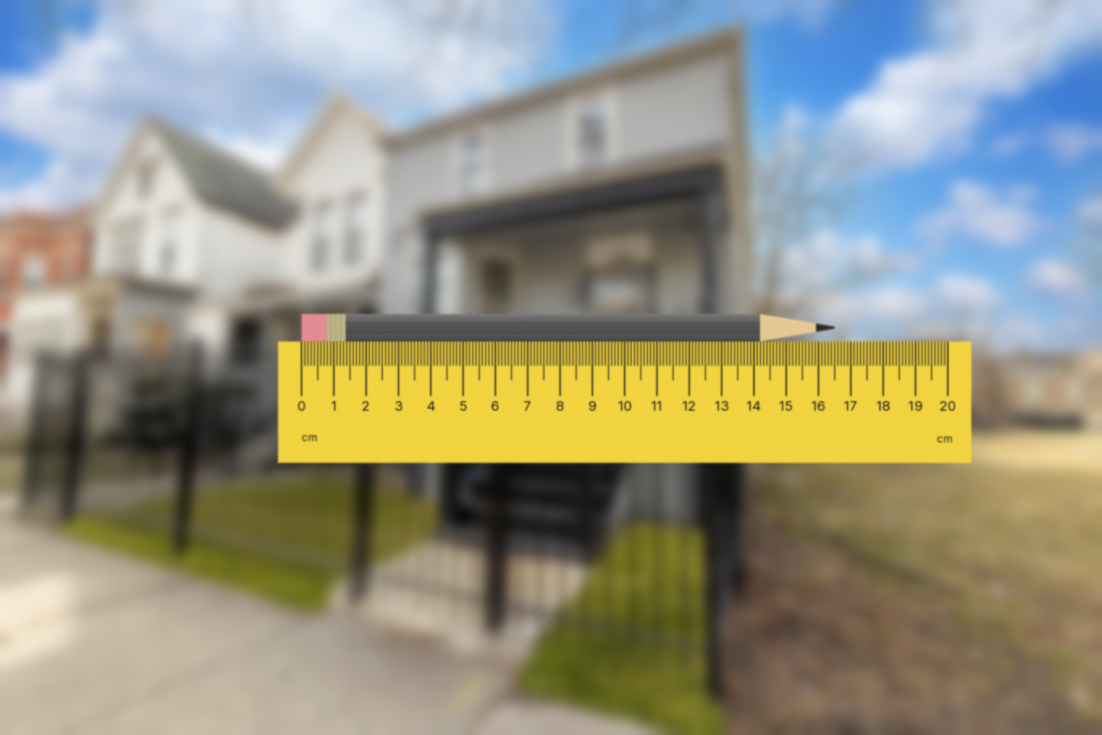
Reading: 16.5 cm
